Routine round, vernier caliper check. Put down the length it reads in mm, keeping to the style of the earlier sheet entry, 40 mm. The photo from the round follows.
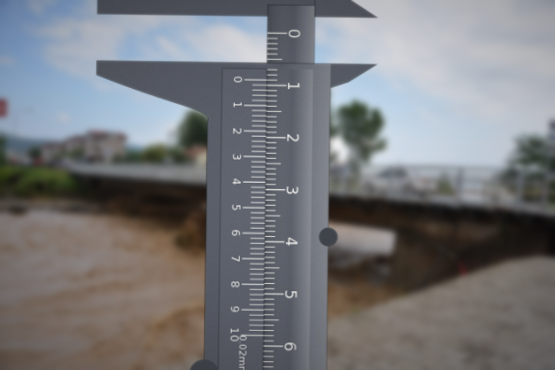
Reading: 9.0 mm
